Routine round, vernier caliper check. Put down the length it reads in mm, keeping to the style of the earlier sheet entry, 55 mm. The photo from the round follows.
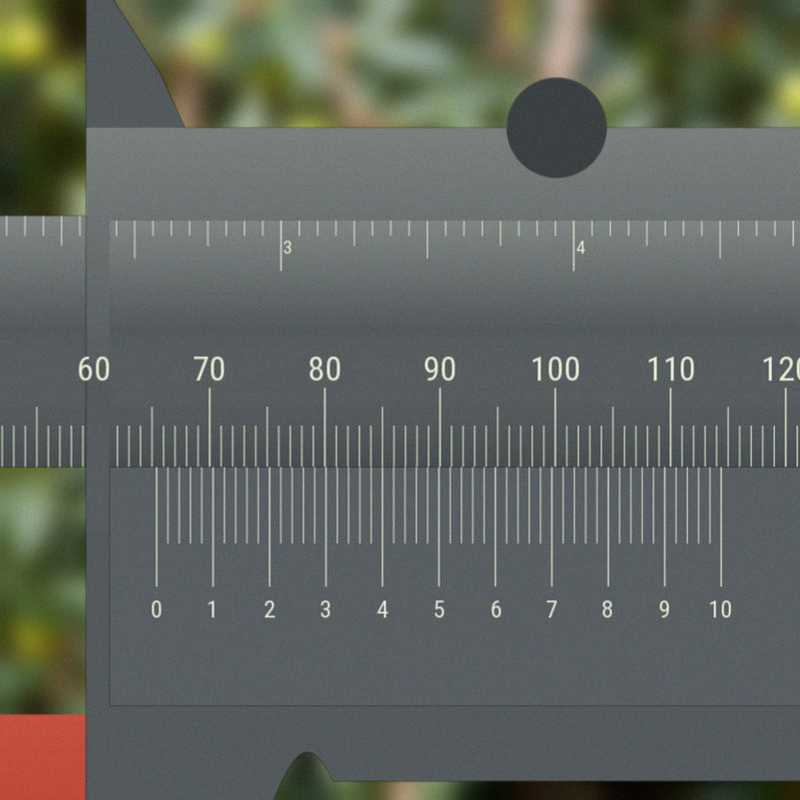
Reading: 65.4 mm
